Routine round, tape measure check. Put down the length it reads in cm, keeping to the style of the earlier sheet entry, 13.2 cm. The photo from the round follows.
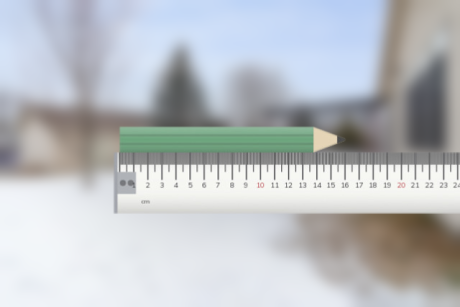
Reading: 16 cm
